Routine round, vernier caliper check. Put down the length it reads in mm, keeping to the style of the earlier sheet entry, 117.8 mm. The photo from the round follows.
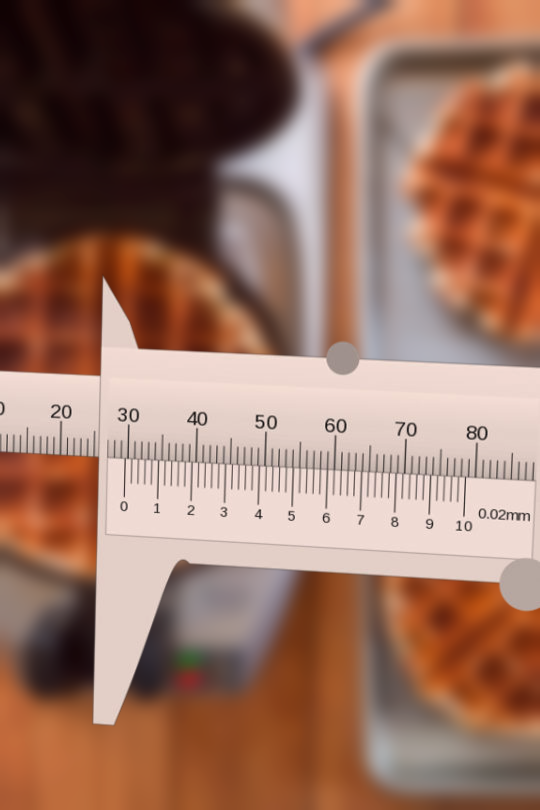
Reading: 29.6 mm
